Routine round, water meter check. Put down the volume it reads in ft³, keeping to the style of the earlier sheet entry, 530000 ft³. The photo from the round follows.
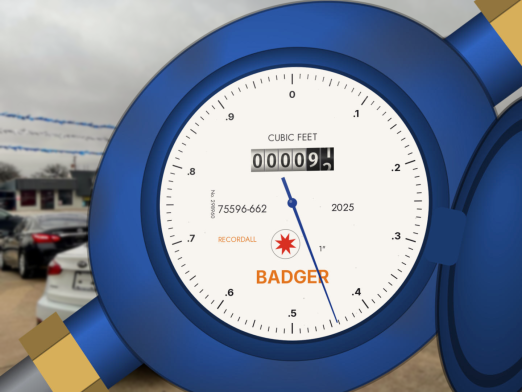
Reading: 91.44 ft³
